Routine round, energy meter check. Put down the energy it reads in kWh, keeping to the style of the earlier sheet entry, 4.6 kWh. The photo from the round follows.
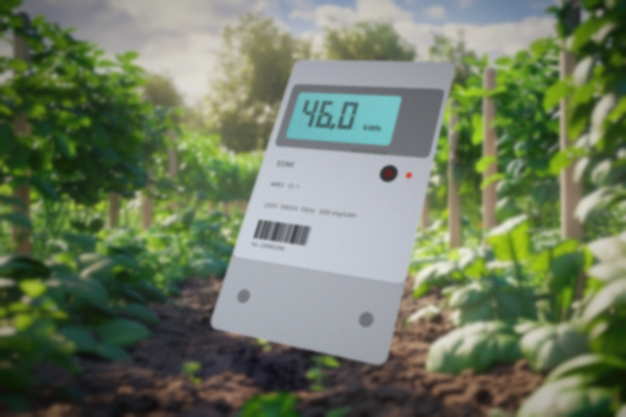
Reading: 46.0 kWh
